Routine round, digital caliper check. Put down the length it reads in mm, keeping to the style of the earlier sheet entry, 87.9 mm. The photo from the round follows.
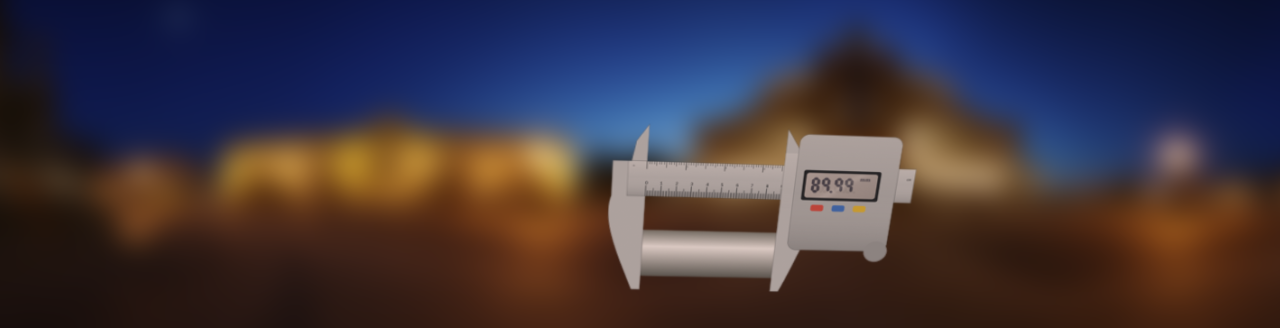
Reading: 89.99 mm
